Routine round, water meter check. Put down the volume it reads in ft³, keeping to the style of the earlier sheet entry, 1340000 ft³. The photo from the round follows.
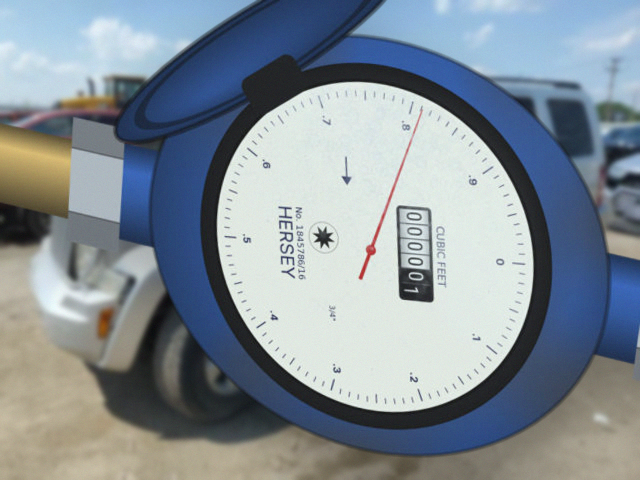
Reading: 0.81 ft³
